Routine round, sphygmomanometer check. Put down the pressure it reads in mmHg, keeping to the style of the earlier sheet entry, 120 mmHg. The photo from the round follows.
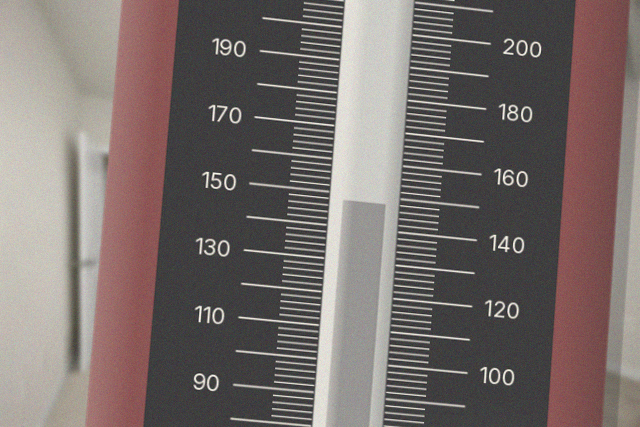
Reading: 148 mmHg
